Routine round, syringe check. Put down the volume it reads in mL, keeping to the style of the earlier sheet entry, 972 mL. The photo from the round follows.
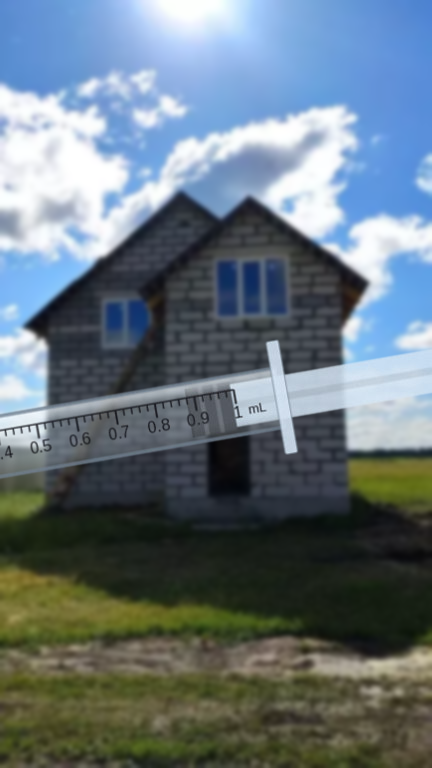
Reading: 0.88 mL
